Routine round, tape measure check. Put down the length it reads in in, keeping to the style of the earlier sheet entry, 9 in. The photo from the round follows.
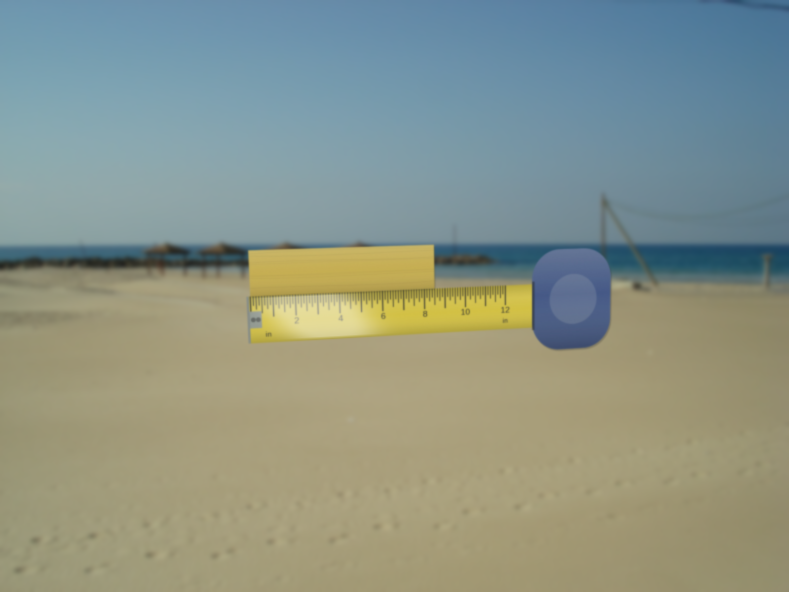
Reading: 8.5 in
